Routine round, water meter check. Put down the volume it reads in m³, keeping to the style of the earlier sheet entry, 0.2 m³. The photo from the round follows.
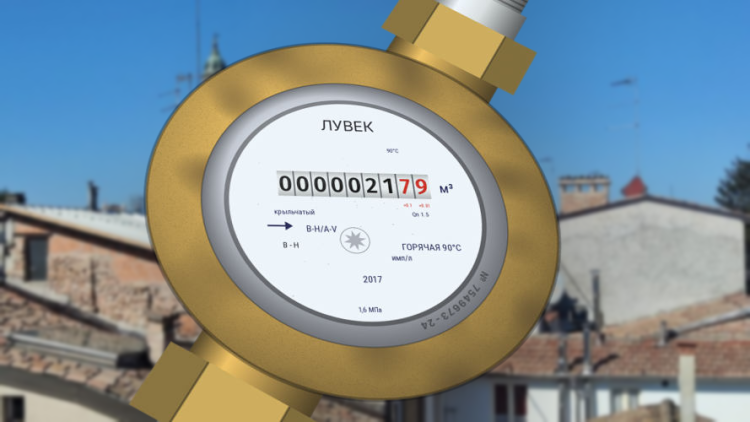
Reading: 21.79 m³
